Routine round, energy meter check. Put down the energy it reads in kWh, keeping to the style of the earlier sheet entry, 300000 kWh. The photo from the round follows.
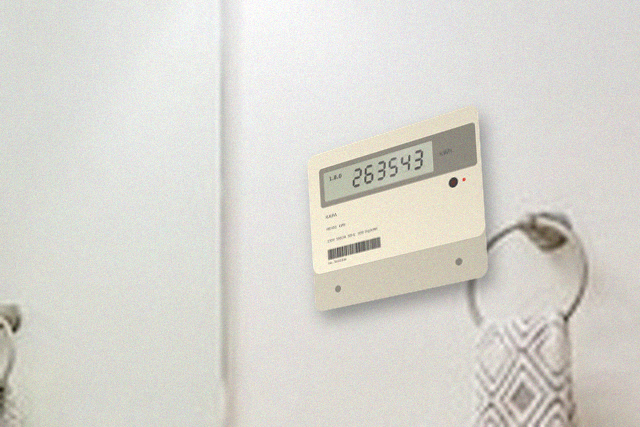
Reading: 263543 kWh
